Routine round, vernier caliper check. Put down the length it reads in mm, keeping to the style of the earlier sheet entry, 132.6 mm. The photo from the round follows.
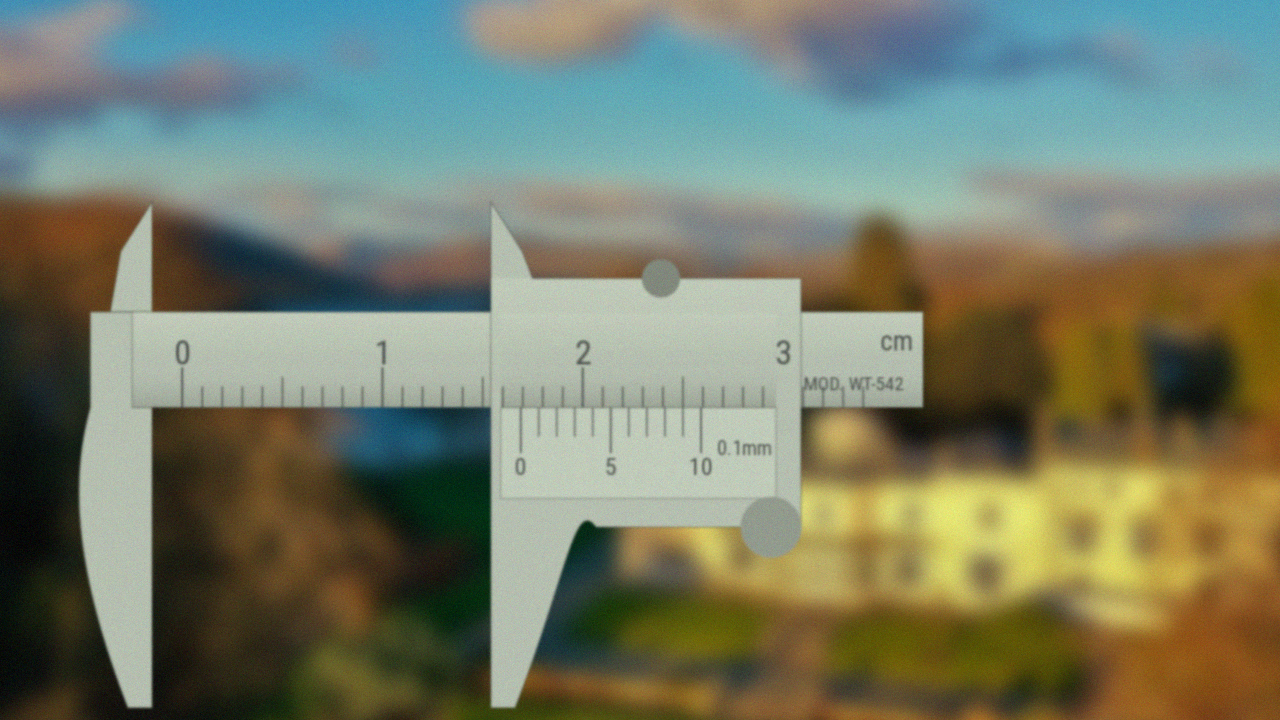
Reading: 16.9 mm
